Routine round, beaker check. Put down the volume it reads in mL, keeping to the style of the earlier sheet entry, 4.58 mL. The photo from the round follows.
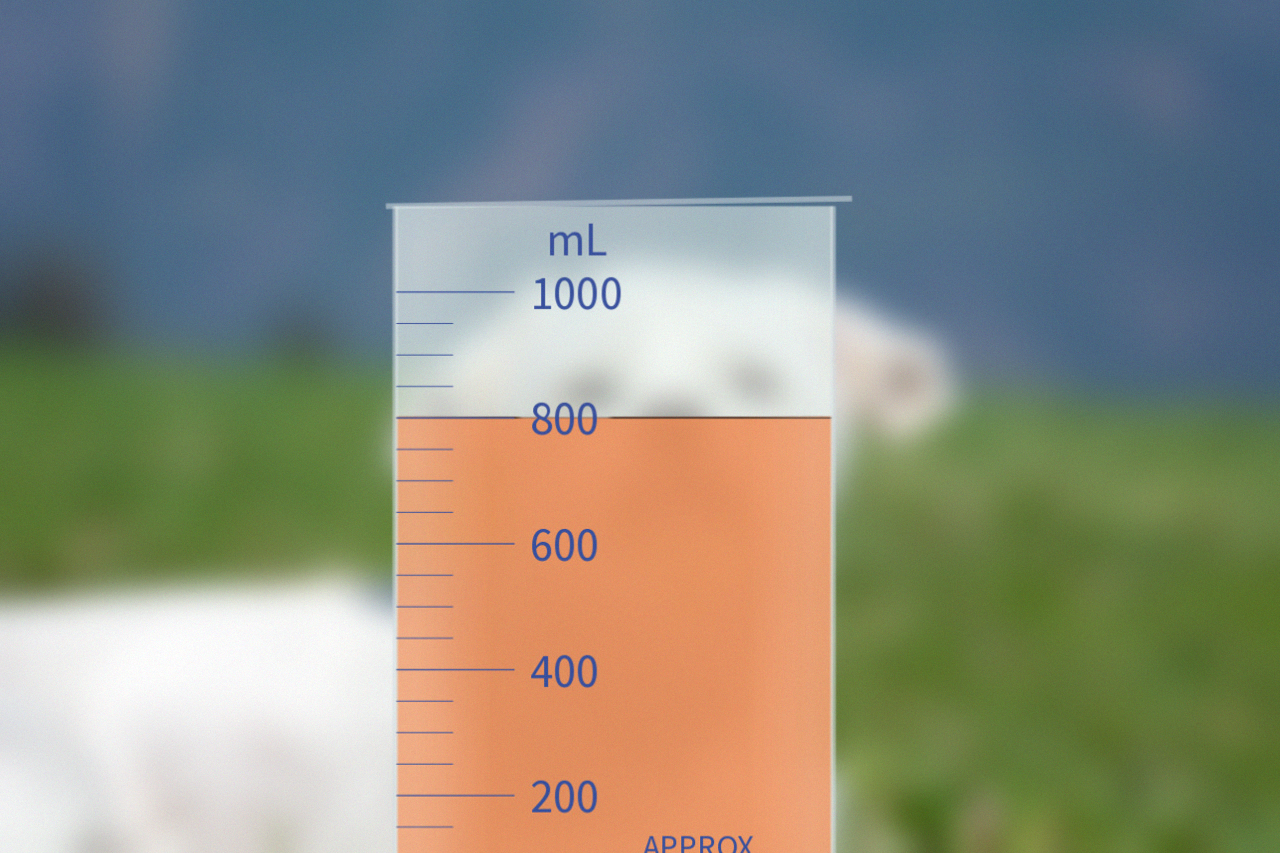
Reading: 800 mL
